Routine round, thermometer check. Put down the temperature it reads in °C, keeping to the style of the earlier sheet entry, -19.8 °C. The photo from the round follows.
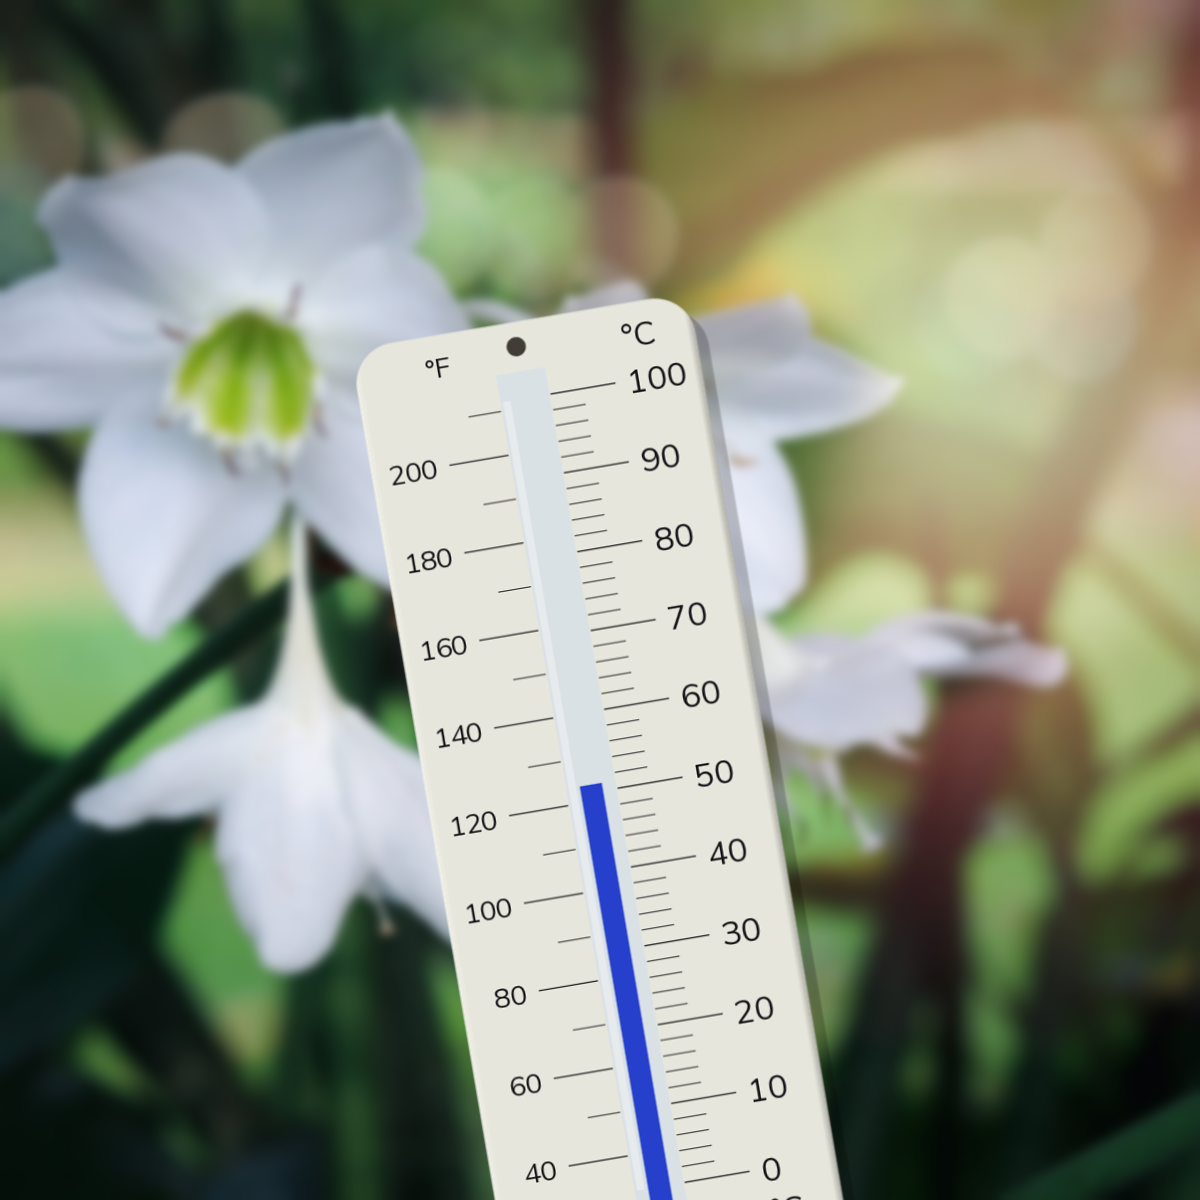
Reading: 51 °C
